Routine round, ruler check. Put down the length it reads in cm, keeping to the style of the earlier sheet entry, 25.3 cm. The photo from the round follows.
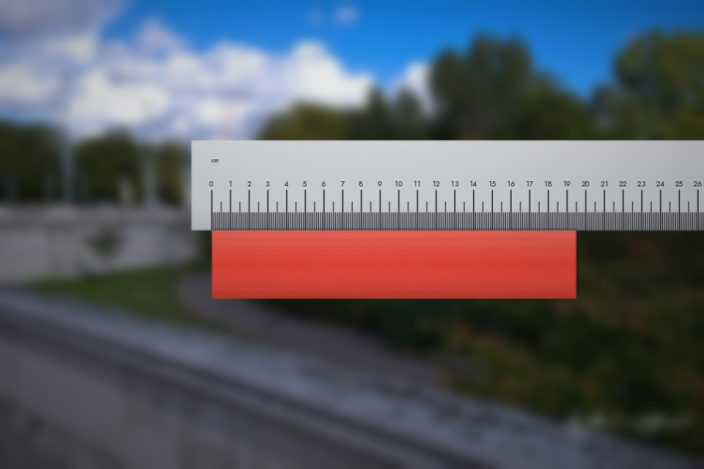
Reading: 19.5 cm
